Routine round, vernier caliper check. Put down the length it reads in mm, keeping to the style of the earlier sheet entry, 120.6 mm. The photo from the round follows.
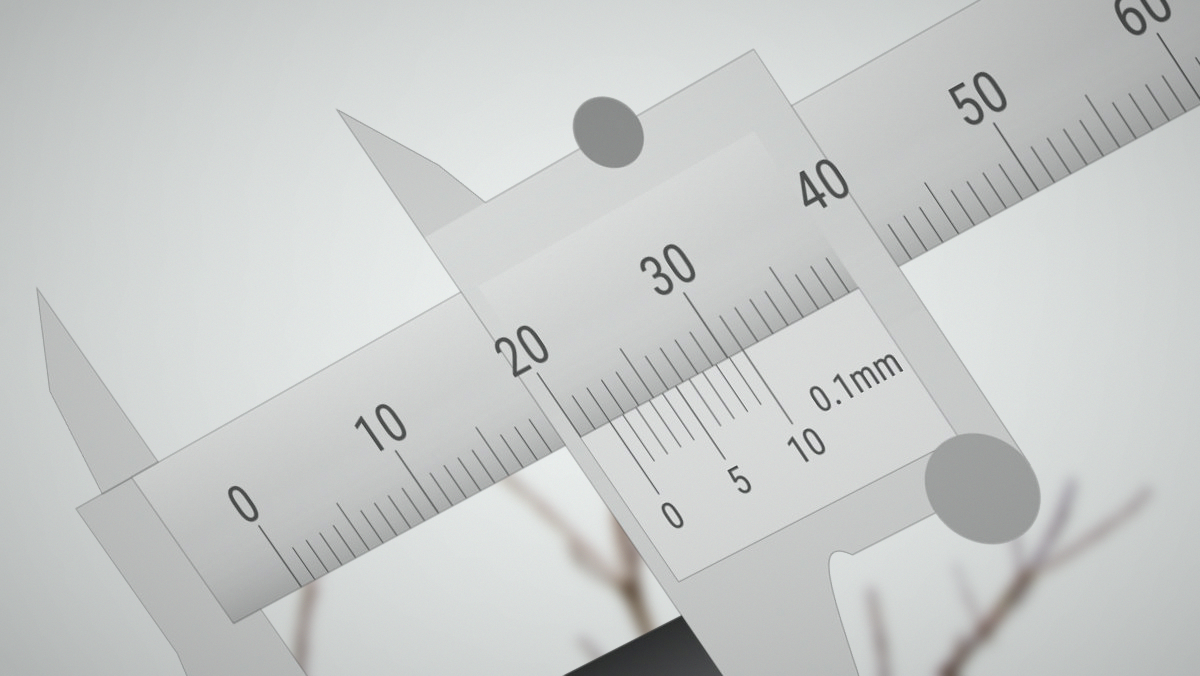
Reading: 22.0 mm
